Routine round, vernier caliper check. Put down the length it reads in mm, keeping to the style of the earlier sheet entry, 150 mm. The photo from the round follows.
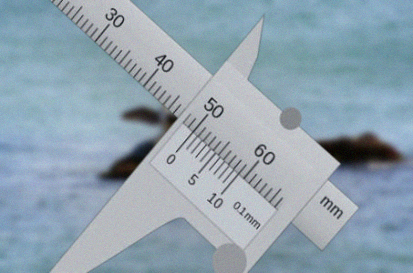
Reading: 50.0 mm
